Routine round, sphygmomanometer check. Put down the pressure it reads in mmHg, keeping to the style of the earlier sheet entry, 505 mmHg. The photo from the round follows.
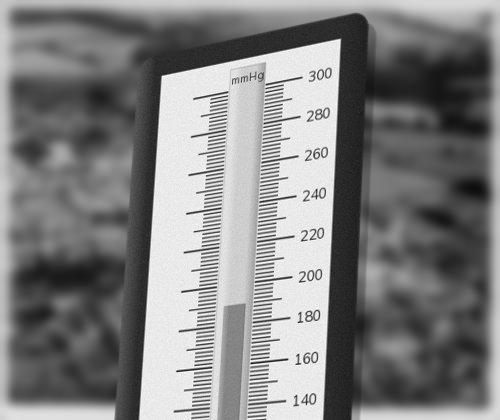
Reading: 190 mmHg
